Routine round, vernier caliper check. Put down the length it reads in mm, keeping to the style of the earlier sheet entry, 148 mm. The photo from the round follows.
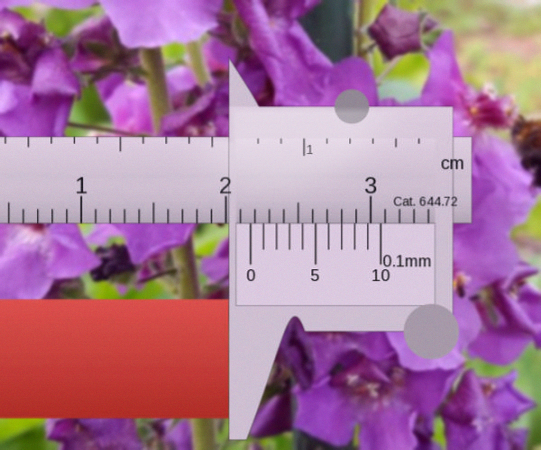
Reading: 21.7 mm
